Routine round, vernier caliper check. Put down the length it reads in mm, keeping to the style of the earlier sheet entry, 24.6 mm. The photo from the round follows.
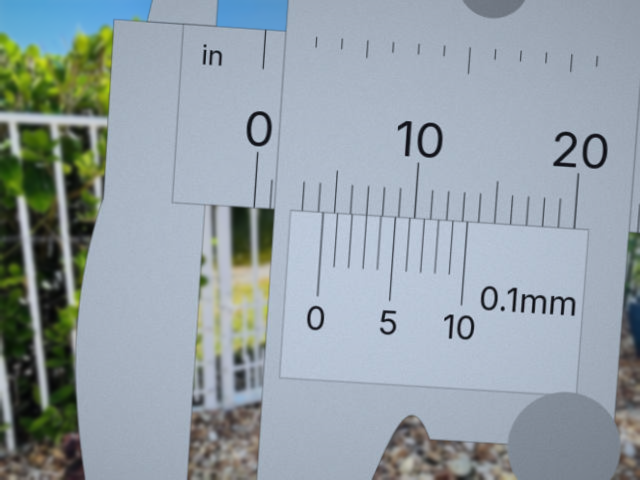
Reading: 4.3 mm
